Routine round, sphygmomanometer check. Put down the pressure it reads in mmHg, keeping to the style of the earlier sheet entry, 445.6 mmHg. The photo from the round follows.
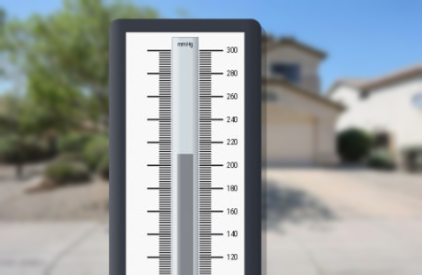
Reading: 210 mmHg
